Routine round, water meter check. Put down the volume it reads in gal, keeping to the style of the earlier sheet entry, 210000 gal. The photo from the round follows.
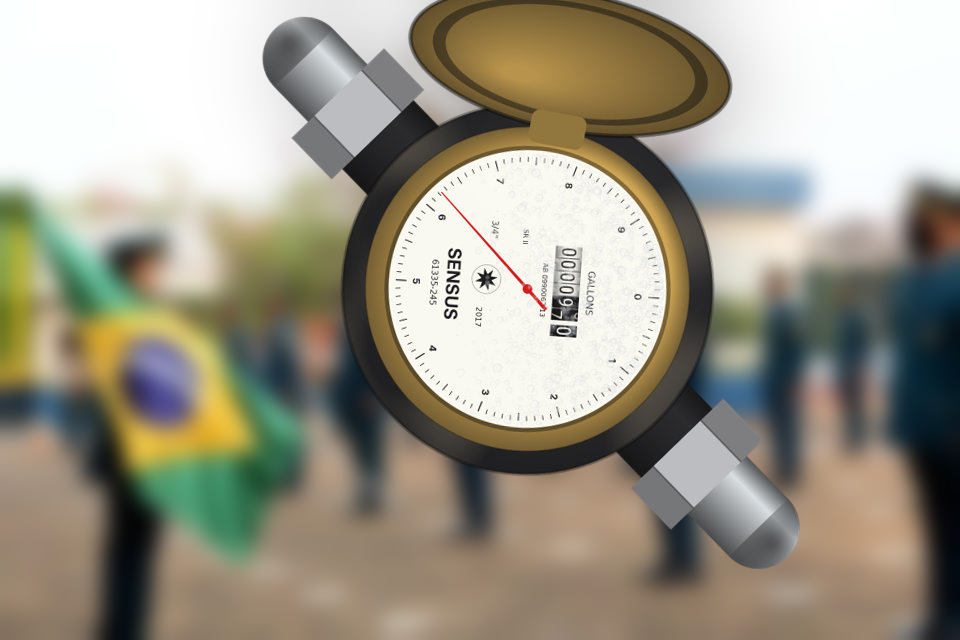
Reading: 966.2 gal
